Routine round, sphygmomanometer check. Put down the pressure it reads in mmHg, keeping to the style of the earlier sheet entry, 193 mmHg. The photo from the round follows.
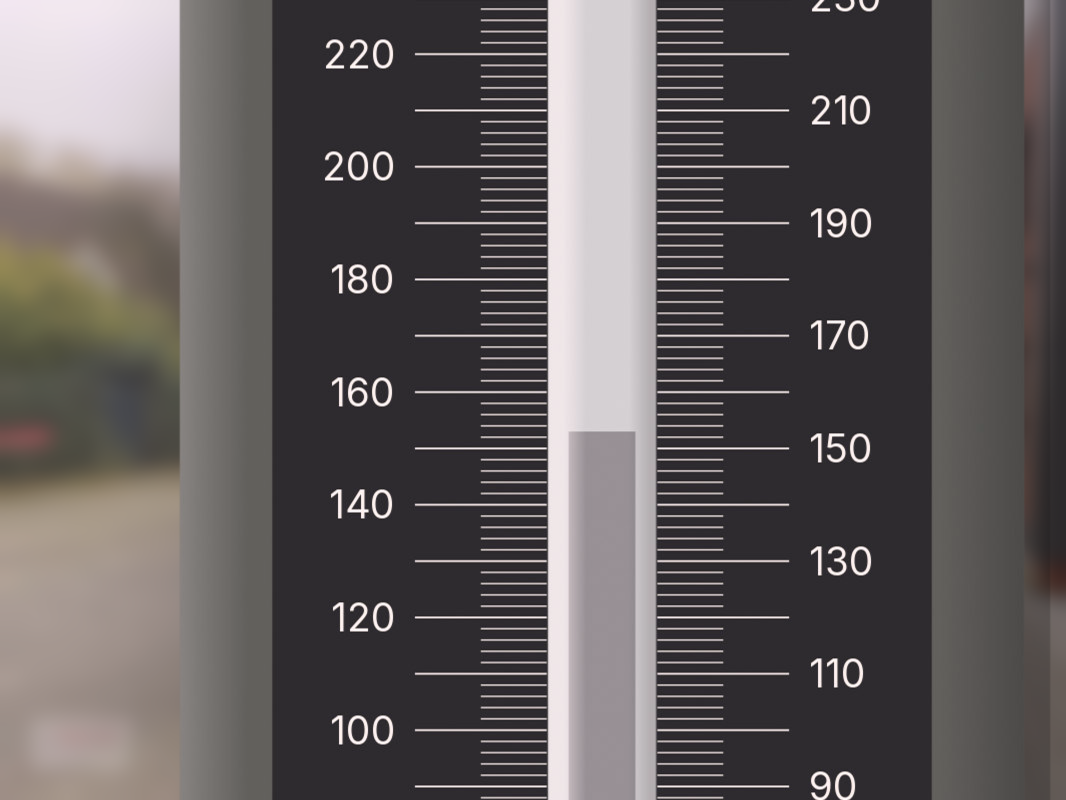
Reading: 153 mmHg
